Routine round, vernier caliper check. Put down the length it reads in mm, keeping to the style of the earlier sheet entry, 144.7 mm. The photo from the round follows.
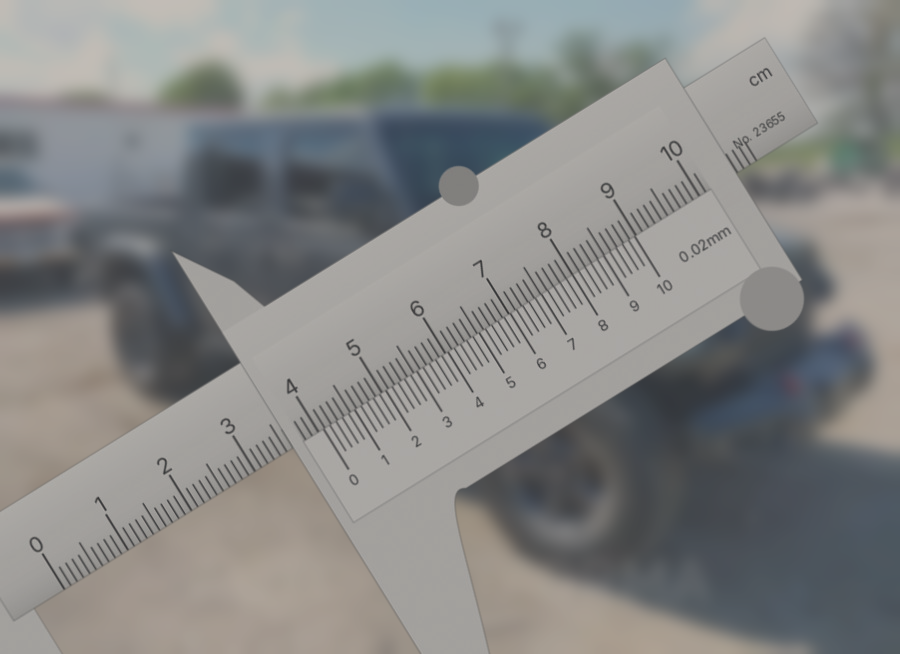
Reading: 40.8 mm
